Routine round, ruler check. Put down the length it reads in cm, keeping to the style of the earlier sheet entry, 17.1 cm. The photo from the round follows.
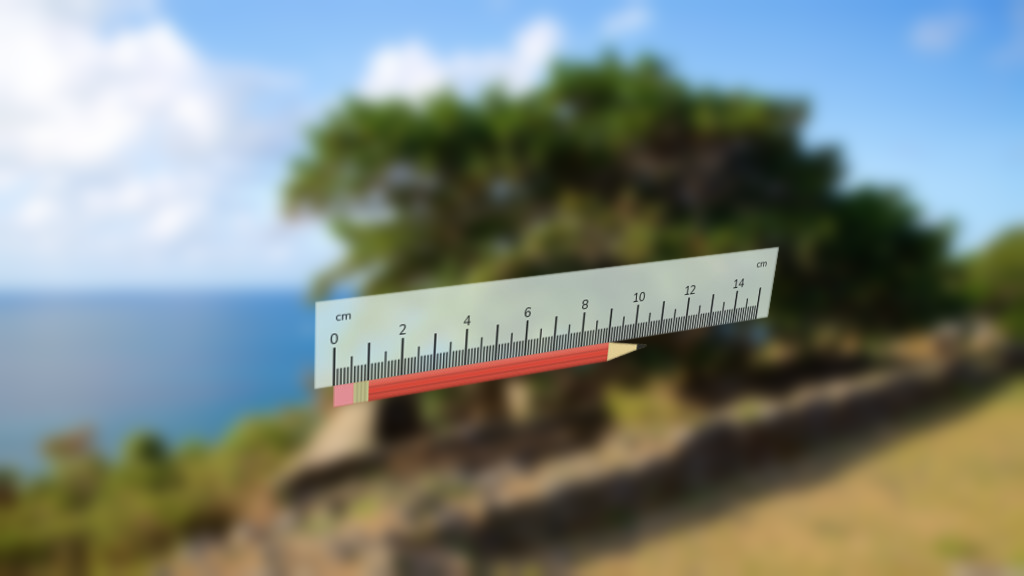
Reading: 10.5 cm
